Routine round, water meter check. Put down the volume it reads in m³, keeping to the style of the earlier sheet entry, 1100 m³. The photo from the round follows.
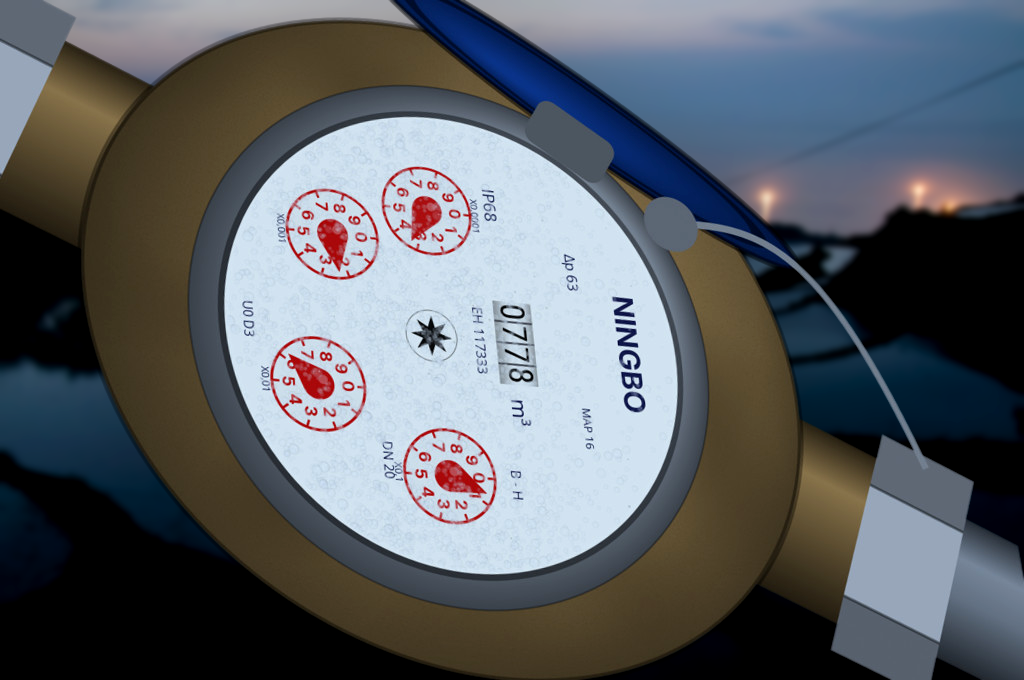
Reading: 778.0623 m³
